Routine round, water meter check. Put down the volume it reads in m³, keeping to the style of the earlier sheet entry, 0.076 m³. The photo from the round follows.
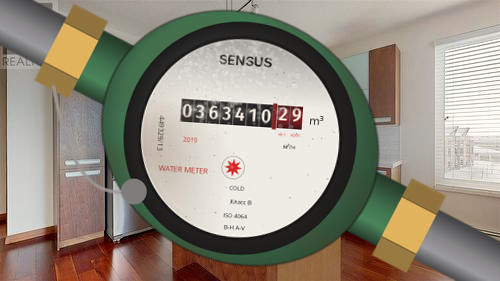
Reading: 363410.29 m³
